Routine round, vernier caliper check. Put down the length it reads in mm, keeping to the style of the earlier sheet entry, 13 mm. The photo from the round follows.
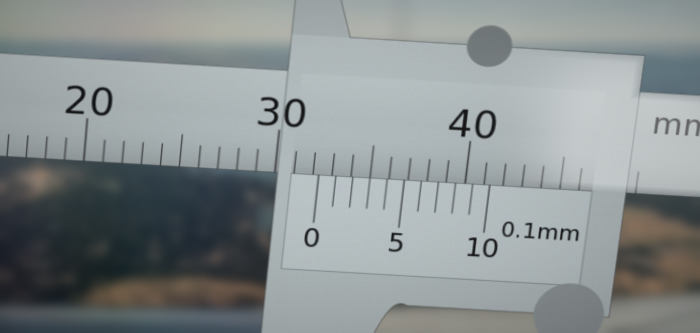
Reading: 32.3 mm
